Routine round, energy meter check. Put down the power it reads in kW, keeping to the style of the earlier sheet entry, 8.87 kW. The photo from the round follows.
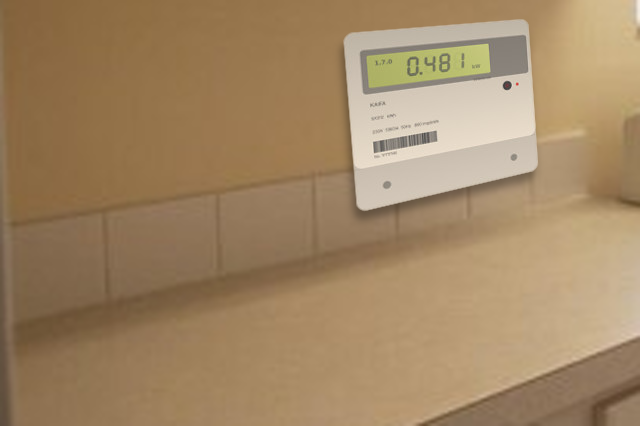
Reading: 0.481 kW
